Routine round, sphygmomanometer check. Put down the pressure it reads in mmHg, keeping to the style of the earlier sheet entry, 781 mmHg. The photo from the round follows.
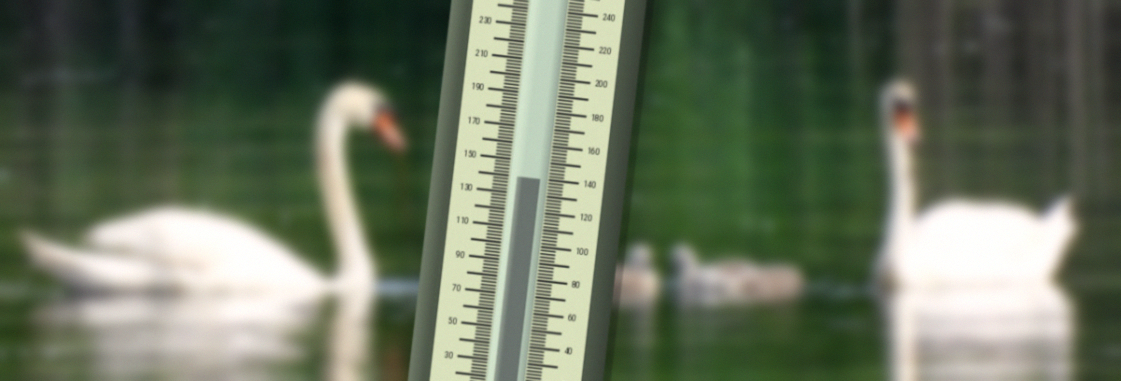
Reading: 140 mmHg
